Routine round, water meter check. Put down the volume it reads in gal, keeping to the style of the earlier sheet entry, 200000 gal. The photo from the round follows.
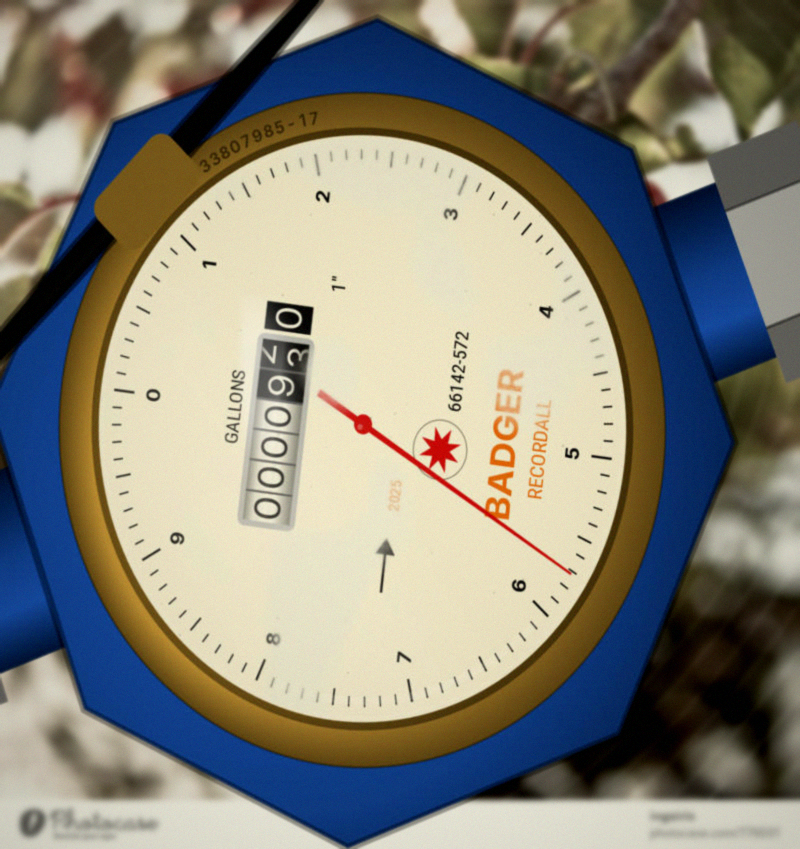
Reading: 925.7 gal
